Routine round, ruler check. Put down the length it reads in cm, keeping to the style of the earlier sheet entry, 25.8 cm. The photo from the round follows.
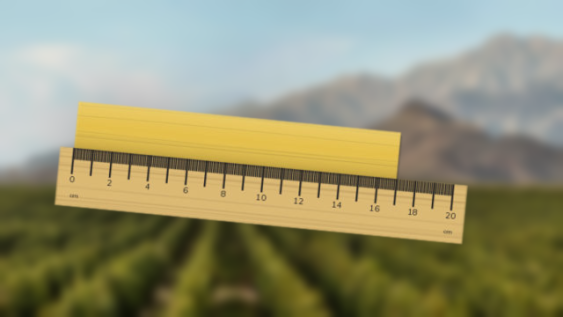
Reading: 17 cm
